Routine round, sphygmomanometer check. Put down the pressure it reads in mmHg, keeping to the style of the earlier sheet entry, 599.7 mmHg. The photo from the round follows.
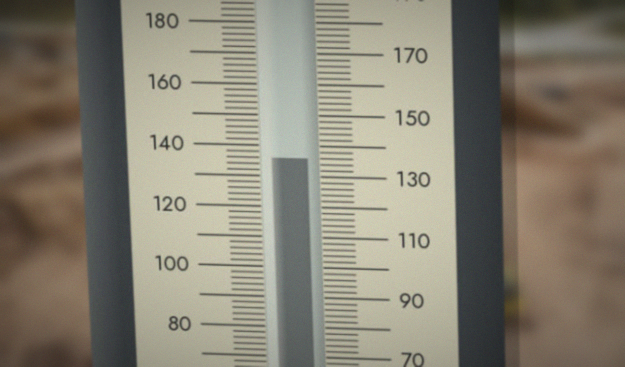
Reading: 136 mmHg
